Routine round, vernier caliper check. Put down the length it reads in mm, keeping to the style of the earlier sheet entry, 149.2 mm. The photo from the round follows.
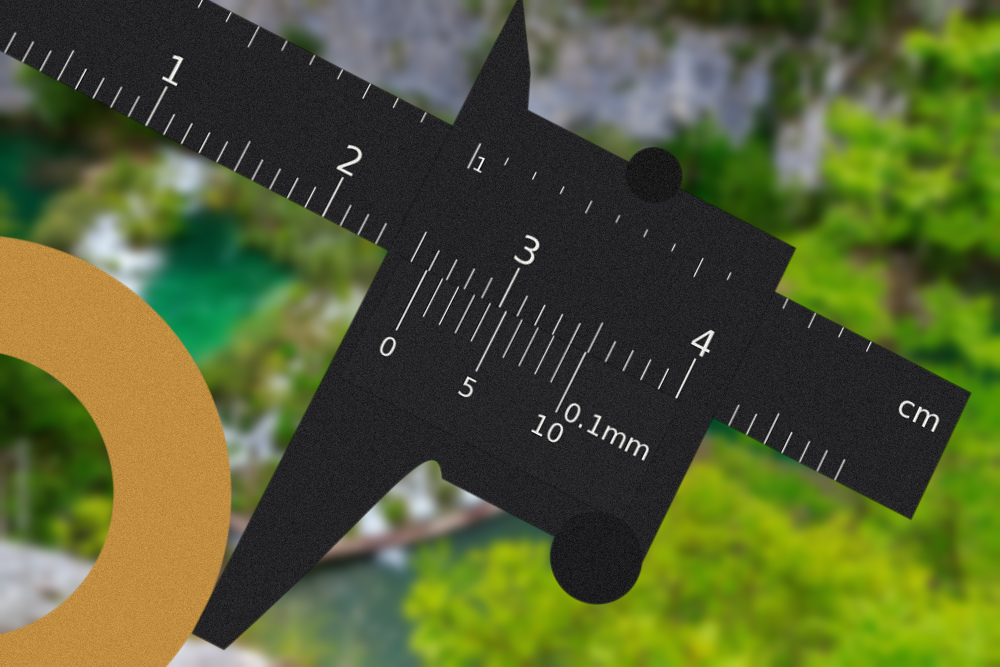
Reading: 25.9 mm
